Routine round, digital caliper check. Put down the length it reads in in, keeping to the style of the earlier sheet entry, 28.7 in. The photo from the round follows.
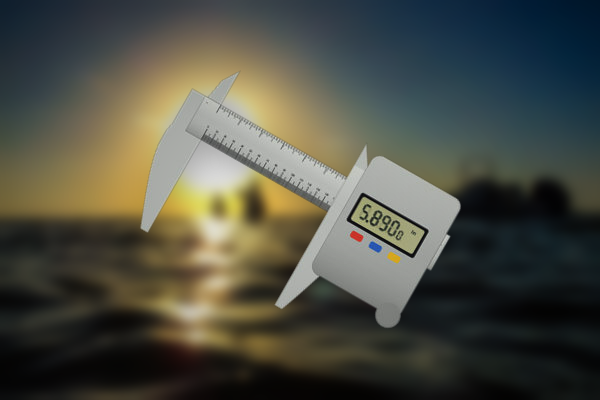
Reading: 5.8900 in
